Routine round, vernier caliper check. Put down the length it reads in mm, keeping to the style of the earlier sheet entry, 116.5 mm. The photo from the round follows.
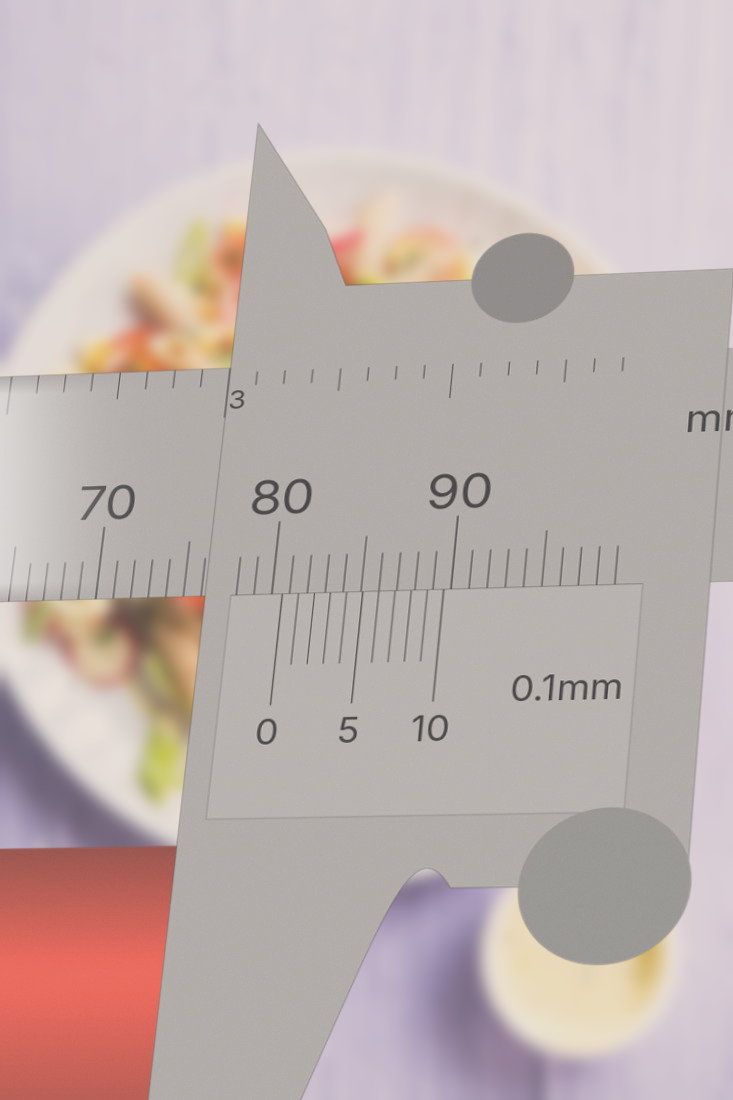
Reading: 80.6 mm
